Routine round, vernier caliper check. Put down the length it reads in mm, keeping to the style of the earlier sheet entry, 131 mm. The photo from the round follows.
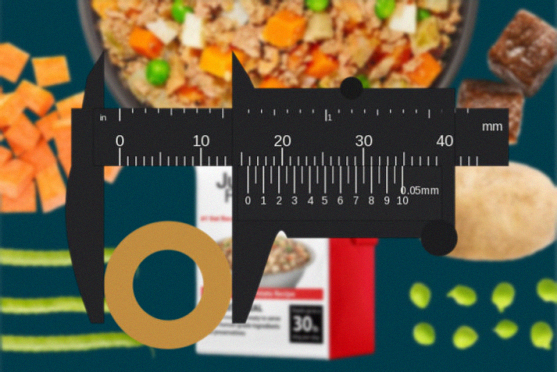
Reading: 15.8 mm
